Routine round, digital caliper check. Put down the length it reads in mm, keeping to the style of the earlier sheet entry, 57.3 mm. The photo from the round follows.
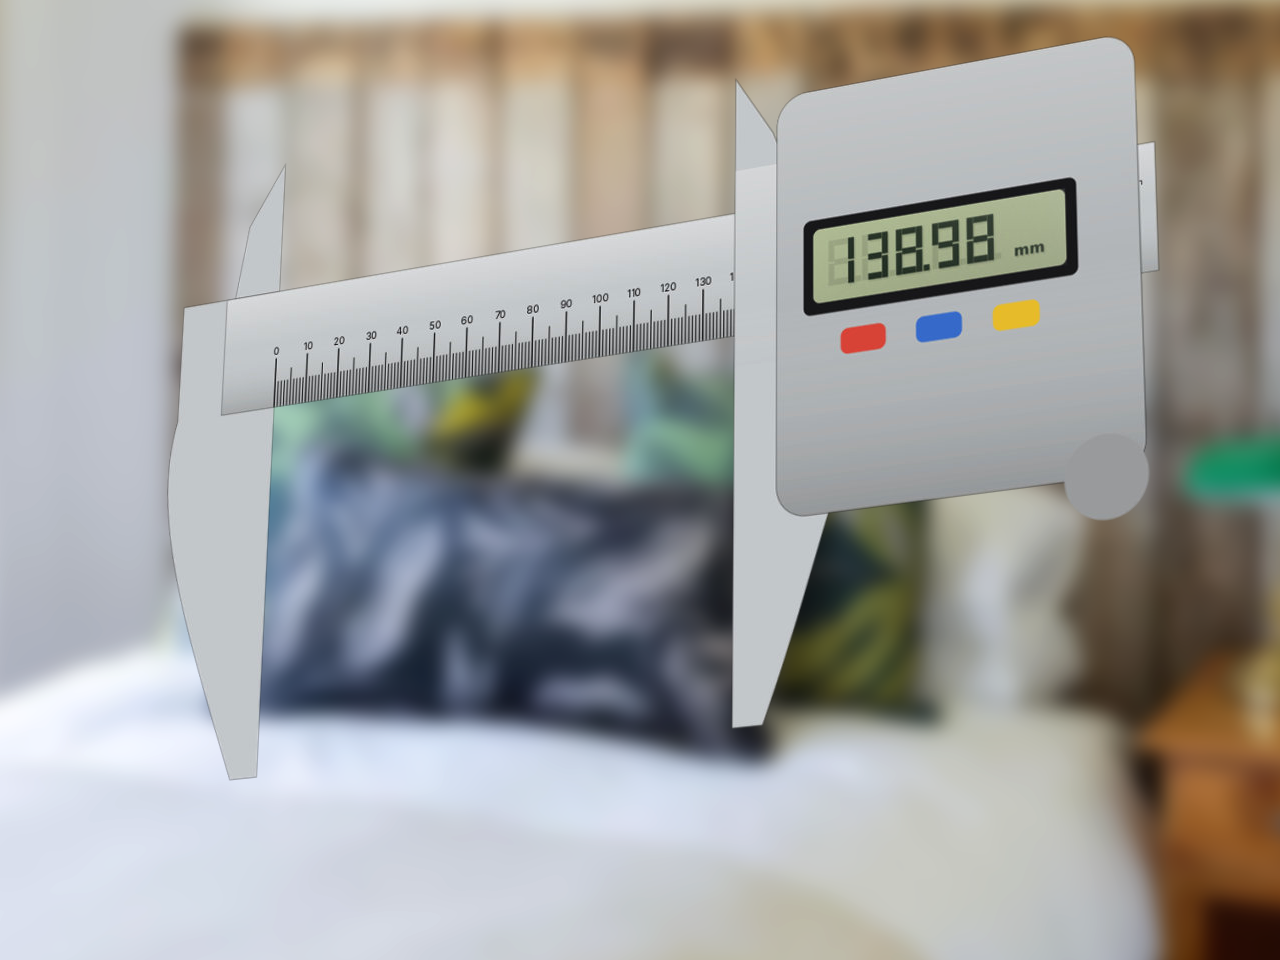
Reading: 138.98 mm
